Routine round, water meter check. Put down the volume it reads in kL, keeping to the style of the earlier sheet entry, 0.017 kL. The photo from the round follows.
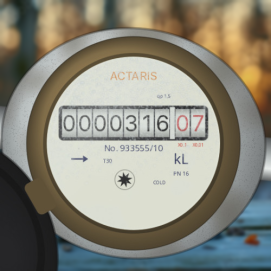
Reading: 316.07 kL
